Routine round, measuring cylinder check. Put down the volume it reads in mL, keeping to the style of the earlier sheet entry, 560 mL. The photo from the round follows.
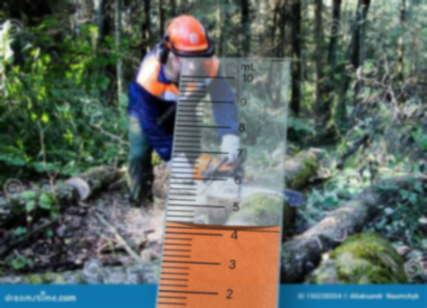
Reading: 4.2 mL
